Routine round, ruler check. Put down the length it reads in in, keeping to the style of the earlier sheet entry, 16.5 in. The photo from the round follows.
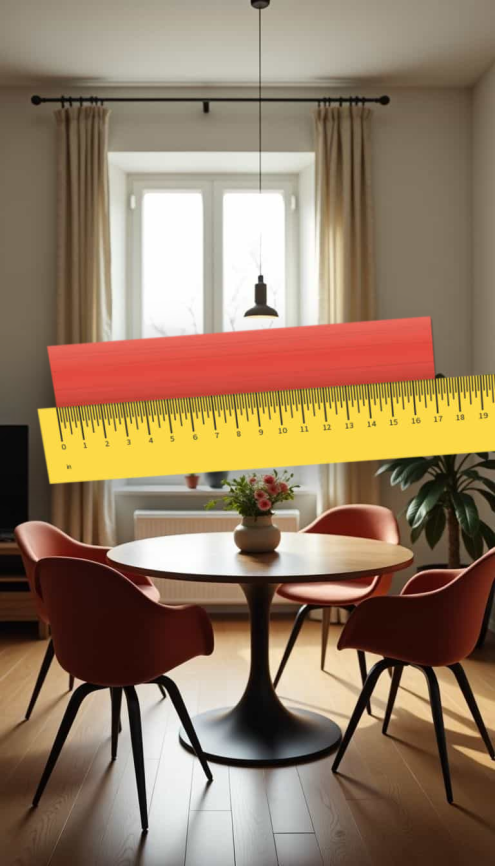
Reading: 17 in
